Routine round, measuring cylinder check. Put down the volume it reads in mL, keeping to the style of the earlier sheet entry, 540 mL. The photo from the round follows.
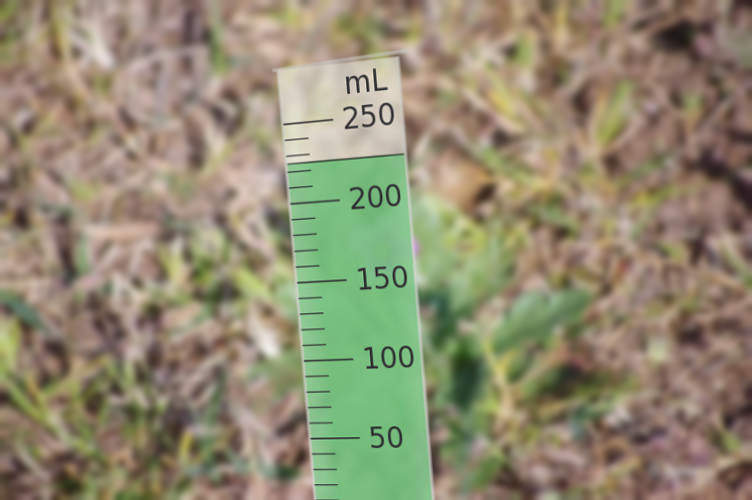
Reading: 225 mL
